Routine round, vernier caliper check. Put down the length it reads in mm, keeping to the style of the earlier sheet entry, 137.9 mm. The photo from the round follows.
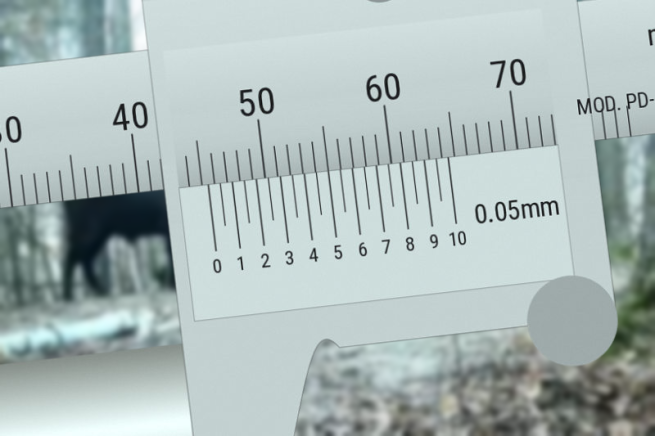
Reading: 45.5 mm
